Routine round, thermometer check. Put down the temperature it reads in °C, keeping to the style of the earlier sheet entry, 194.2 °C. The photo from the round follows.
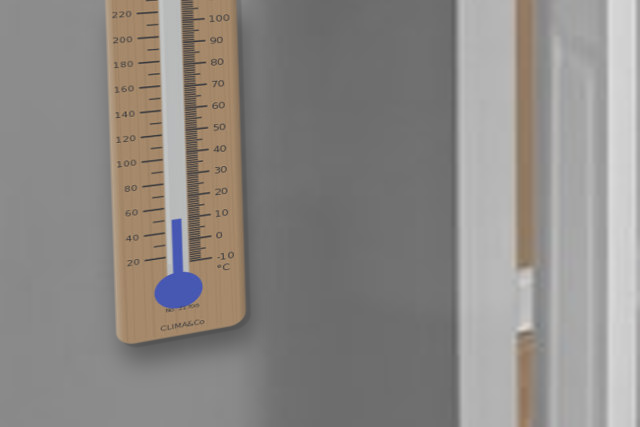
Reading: 10 °C
